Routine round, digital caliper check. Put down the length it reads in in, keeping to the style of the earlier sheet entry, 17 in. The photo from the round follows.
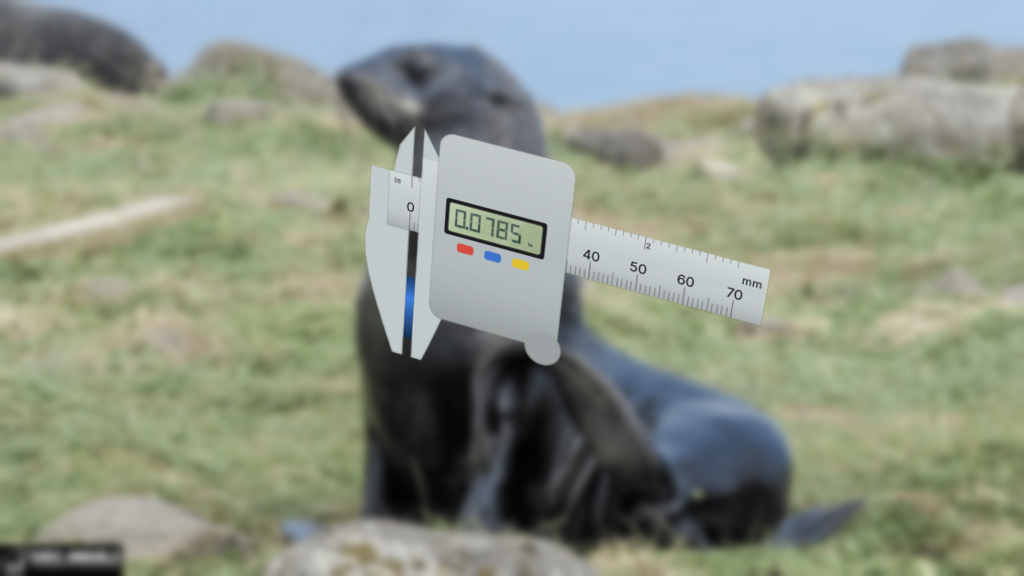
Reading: 0.0785 in
